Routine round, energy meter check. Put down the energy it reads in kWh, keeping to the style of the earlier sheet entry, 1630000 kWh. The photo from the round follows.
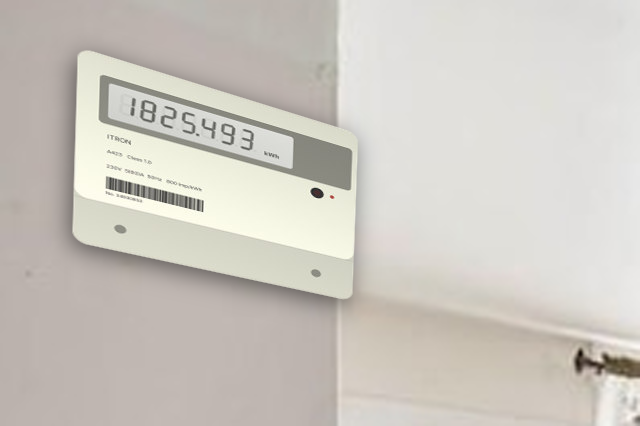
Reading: 1825.493 kWh
